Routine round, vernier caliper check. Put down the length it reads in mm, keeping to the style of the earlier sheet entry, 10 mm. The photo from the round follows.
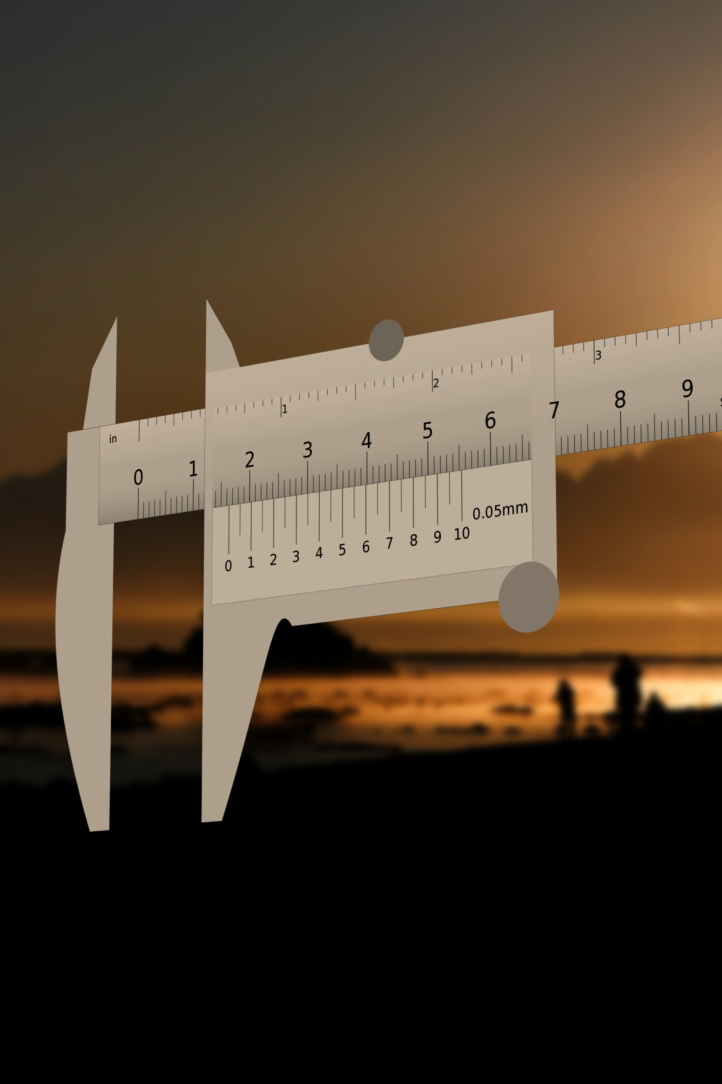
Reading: 16.4 mm
